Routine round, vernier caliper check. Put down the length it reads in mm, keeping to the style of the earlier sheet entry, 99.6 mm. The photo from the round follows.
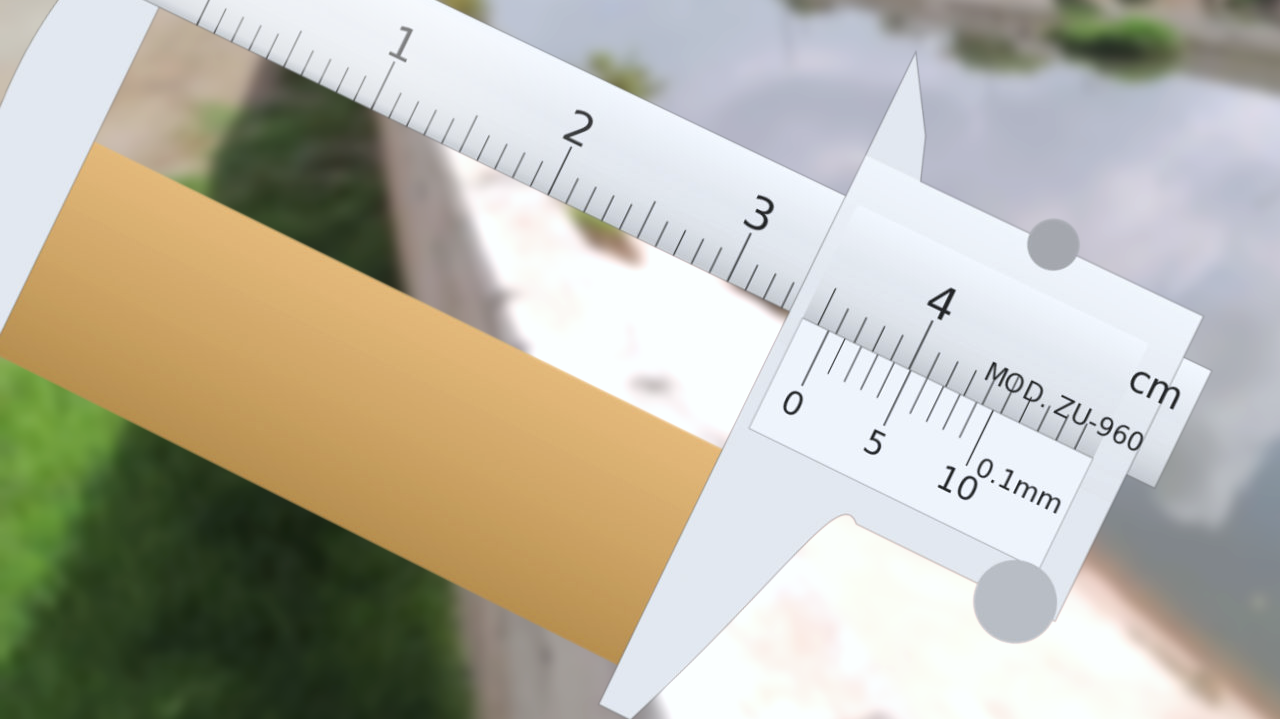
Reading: 35.6 mm
